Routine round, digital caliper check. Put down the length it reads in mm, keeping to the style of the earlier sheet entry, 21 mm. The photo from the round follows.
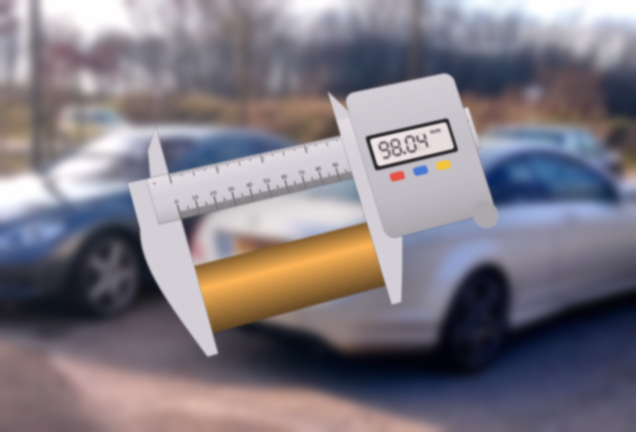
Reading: 98.04 mm
